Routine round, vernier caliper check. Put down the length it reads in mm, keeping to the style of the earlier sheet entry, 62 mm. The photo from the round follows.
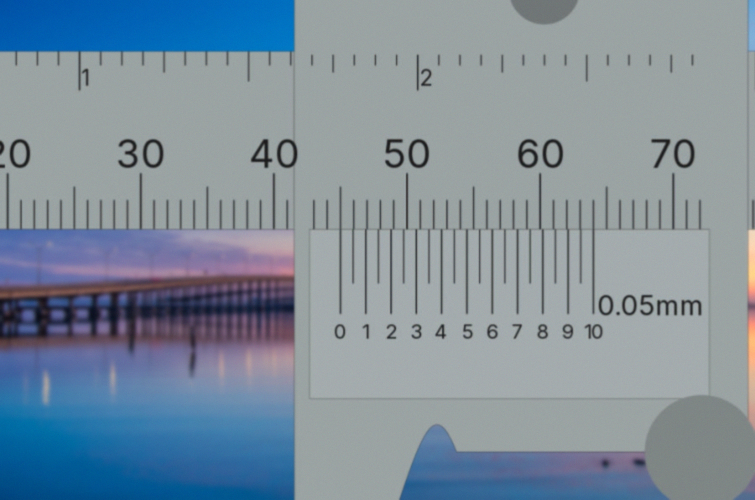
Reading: 45.0 mm
